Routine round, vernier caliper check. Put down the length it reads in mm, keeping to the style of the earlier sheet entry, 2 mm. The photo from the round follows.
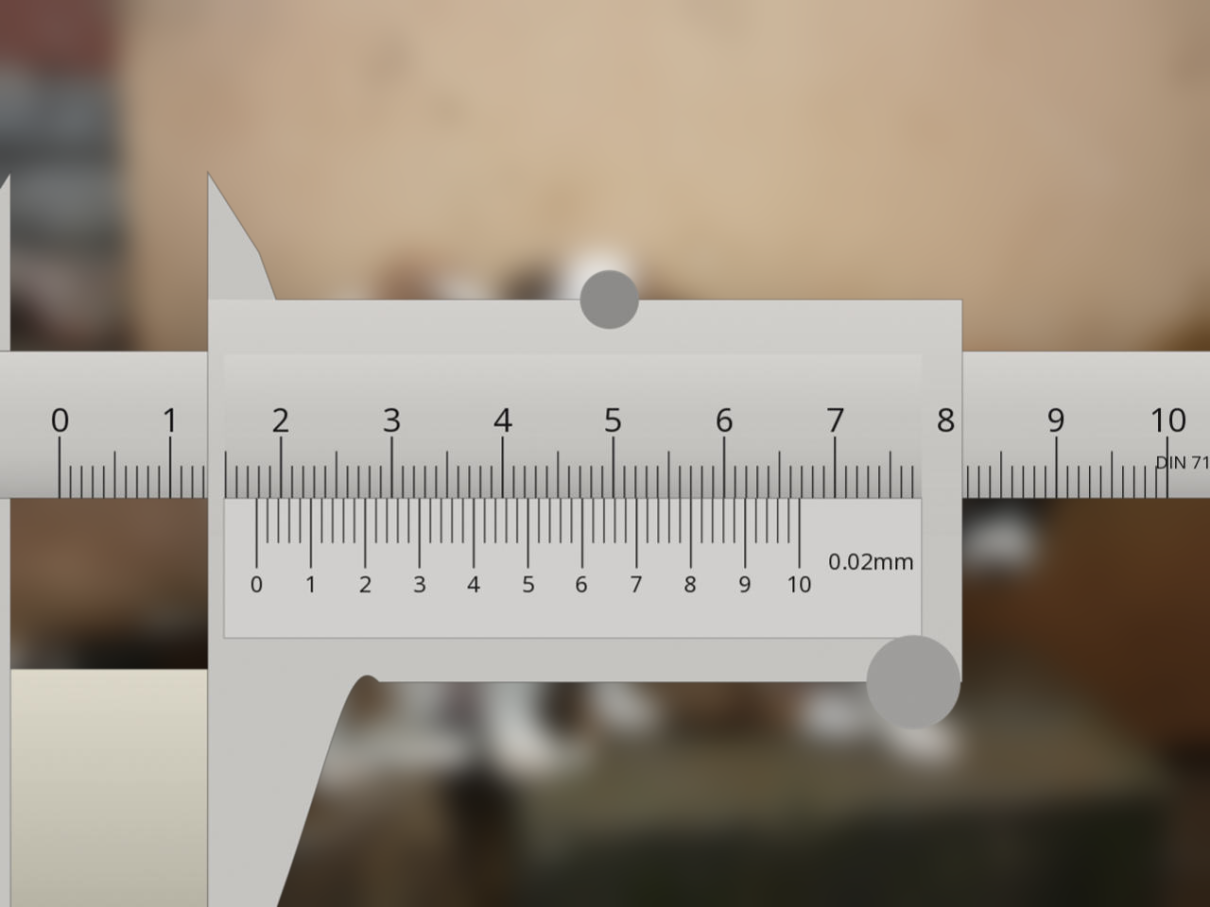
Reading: 17.8 mm
